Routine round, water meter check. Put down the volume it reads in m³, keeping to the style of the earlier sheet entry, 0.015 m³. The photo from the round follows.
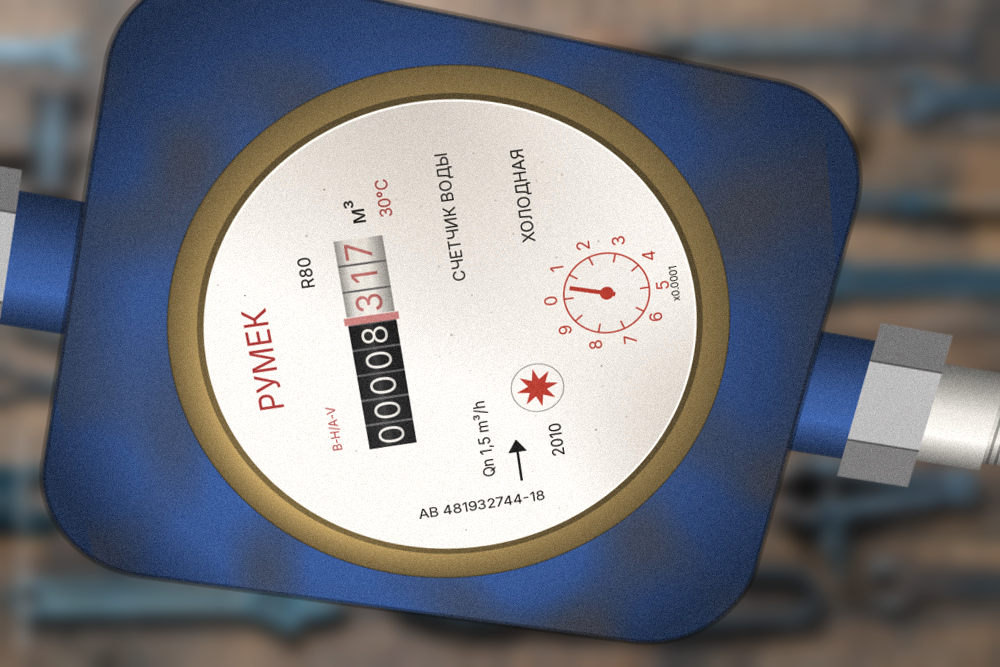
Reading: 8.3170 m³
